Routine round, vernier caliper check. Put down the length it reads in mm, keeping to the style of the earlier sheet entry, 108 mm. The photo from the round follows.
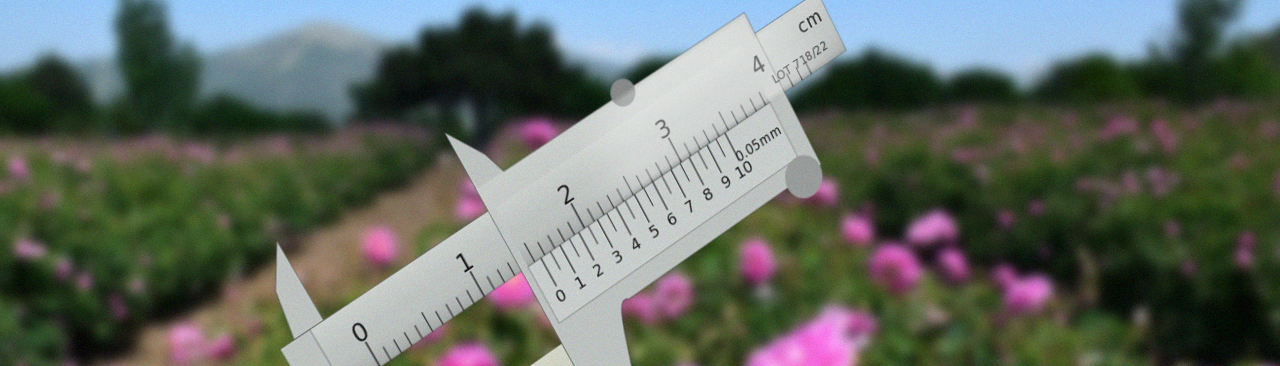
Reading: 15.6 mm
